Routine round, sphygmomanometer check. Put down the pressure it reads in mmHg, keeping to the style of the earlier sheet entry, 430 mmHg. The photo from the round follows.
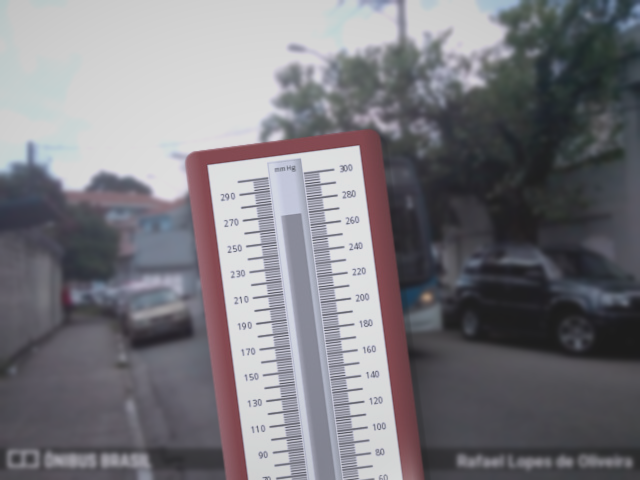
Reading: 270 mmHg
